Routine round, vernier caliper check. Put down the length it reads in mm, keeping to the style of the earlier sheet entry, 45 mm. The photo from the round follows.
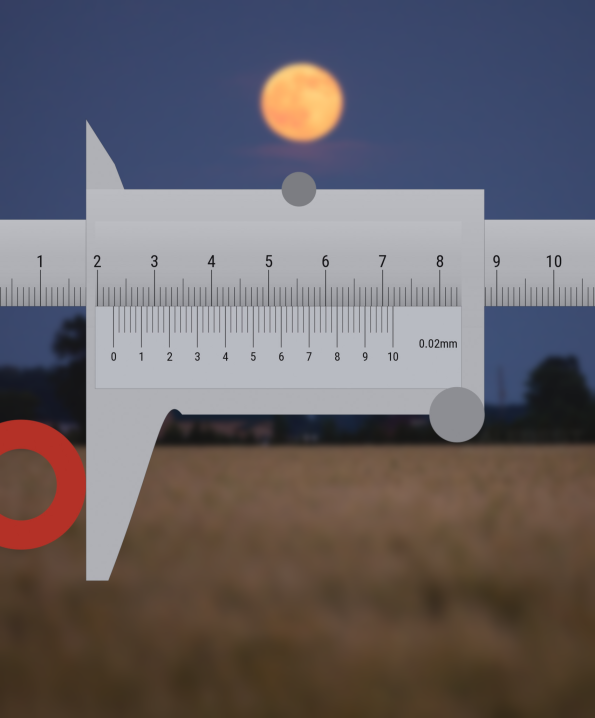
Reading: 22.8 mm
